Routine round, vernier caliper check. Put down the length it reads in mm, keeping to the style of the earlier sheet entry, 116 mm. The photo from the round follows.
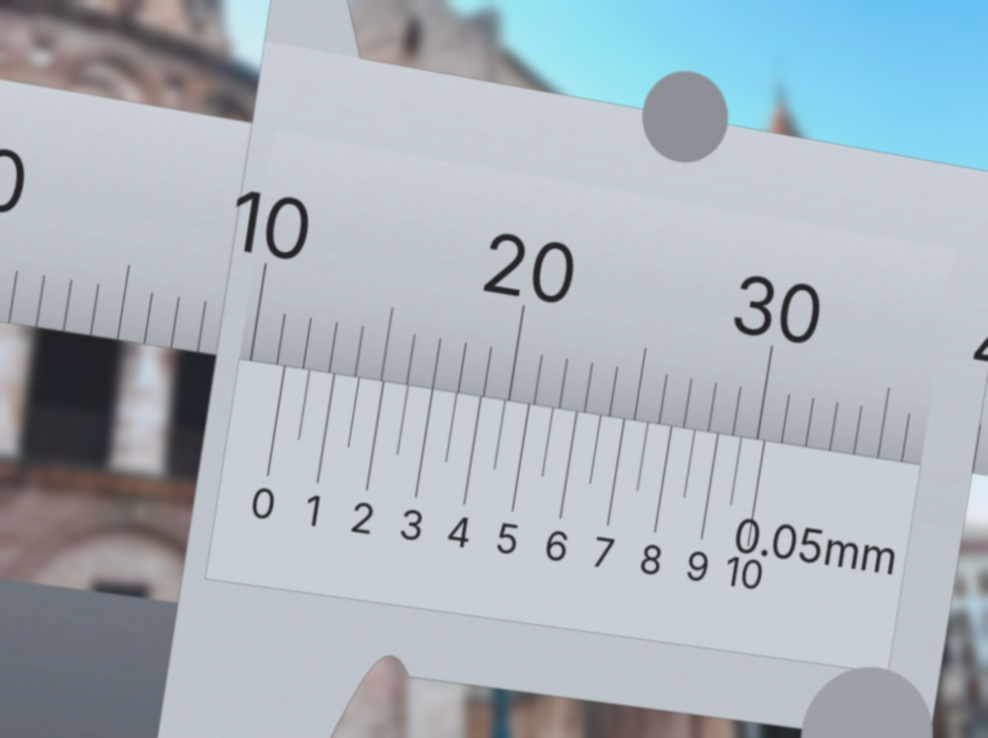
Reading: 11.3 mm
